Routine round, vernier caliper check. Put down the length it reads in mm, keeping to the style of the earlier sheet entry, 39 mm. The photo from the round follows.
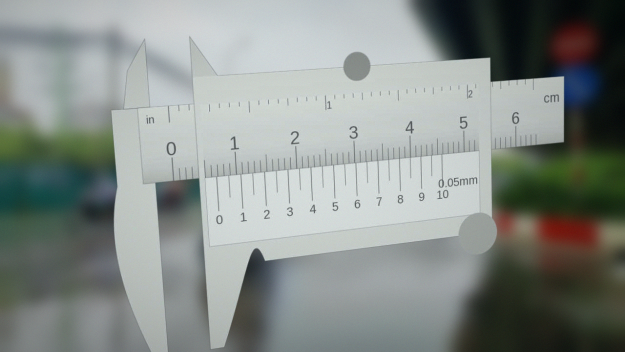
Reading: 6.8 mm
